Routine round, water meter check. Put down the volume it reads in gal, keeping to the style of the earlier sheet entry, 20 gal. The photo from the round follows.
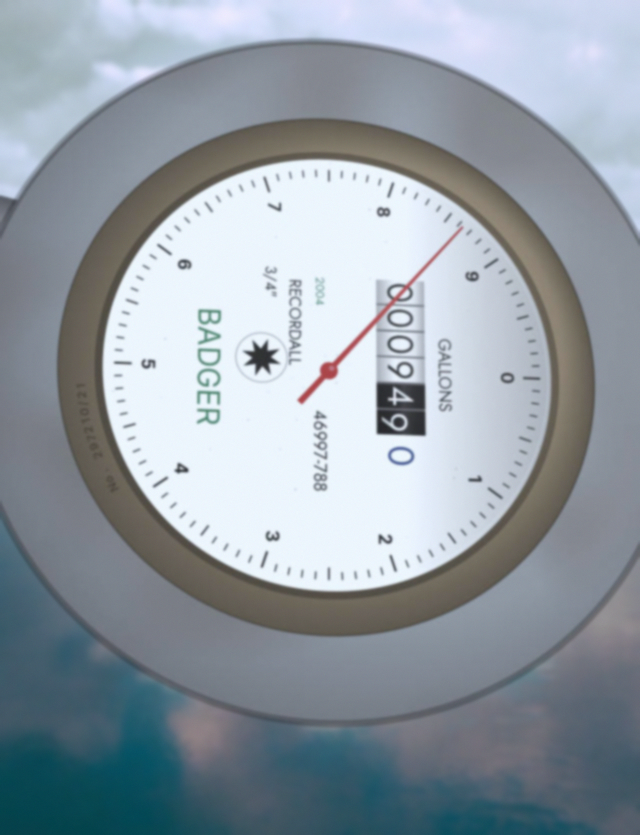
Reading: 9488.6 gal
